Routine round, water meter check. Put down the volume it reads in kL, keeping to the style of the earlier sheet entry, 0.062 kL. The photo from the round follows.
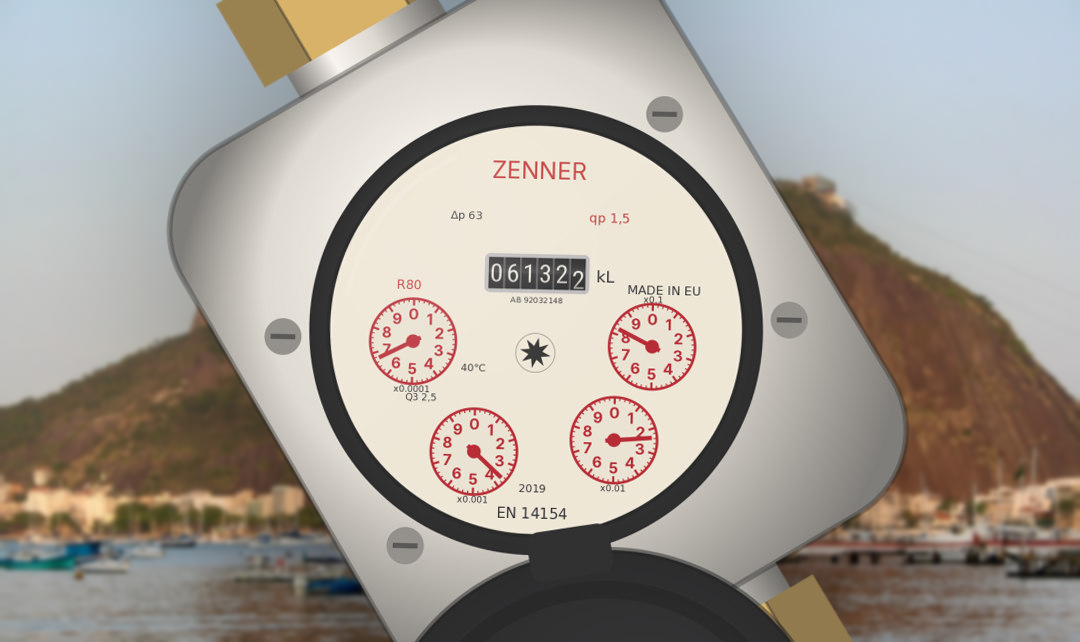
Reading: 61321.8236 kL
